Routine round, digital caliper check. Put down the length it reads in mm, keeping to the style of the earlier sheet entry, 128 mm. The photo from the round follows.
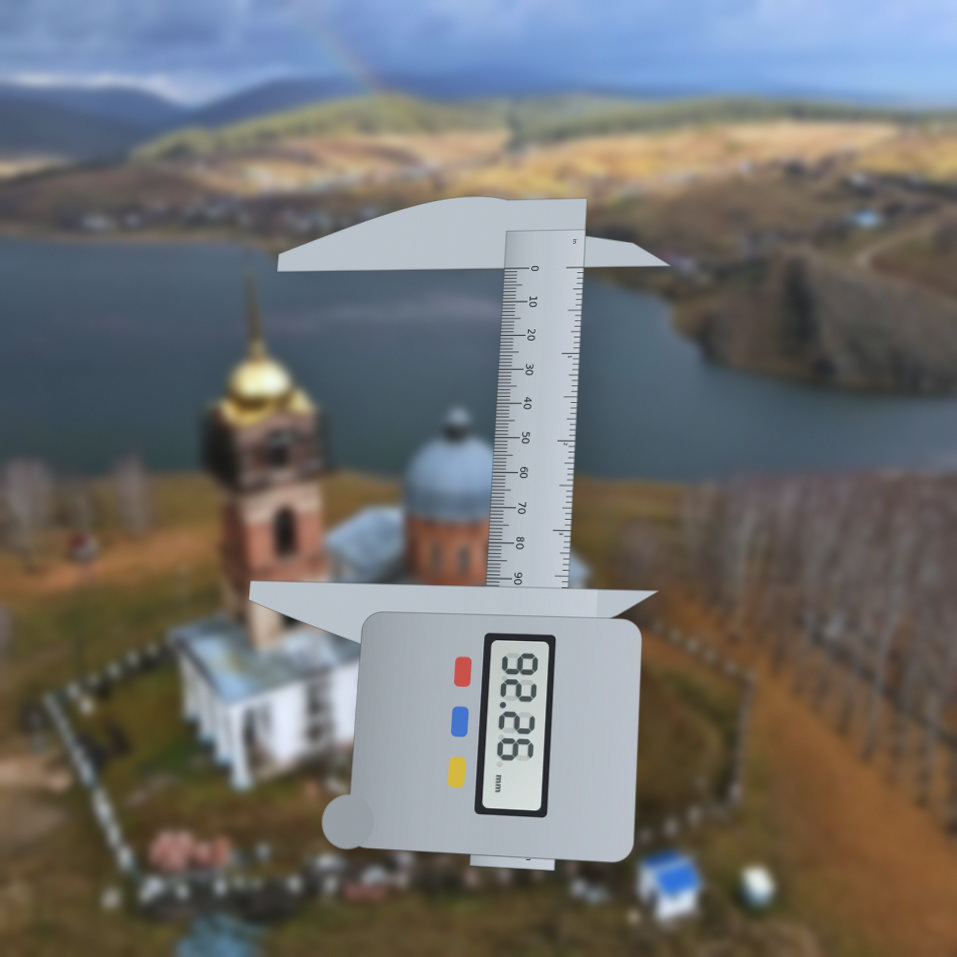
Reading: 92.26 mm
